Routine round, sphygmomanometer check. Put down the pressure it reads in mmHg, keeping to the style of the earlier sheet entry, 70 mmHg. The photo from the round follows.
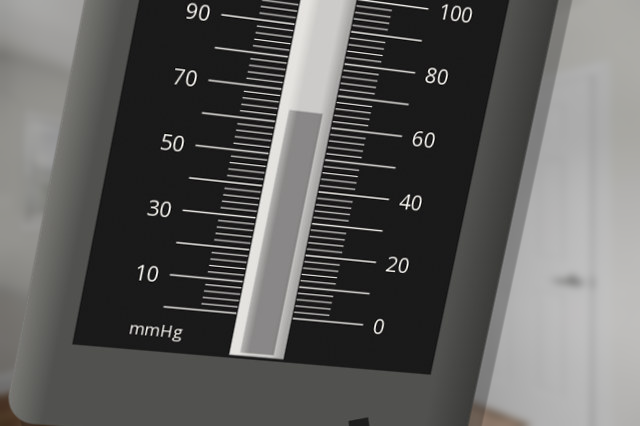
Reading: 64 mmHg
